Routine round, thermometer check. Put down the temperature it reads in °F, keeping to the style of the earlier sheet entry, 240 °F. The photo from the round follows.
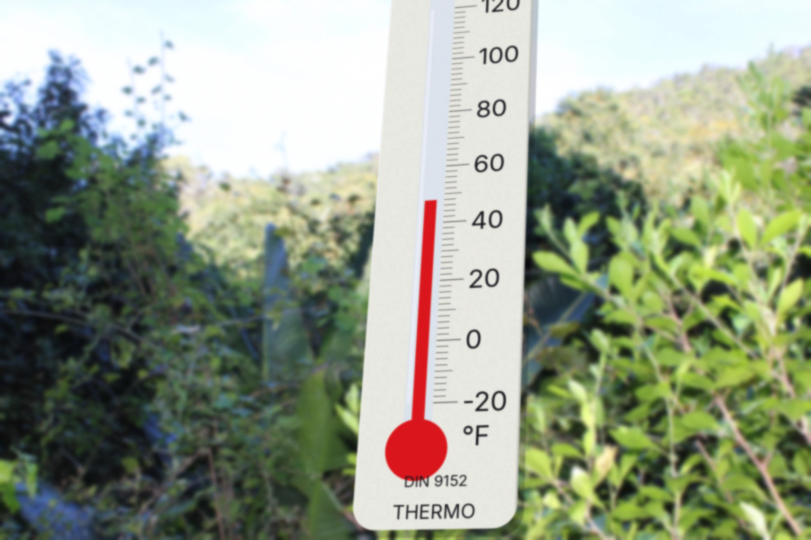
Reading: 48 °F
